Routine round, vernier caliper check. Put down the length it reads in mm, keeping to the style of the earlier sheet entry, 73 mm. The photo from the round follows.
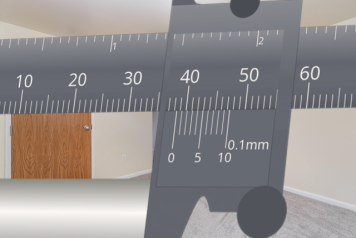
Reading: 38.4 mm
